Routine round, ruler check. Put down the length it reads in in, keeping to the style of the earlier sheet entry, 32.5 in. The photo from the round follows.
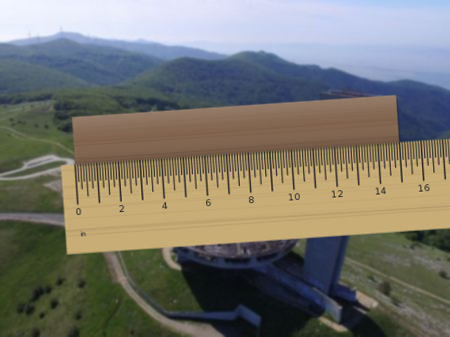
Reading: 15 in
